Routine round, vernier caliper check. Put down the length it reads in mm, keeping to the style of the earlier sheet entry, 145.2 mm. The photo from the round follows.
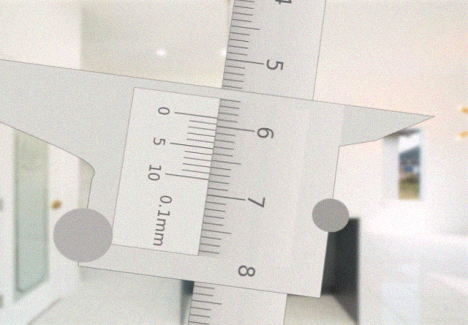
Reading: 58.8 mm
